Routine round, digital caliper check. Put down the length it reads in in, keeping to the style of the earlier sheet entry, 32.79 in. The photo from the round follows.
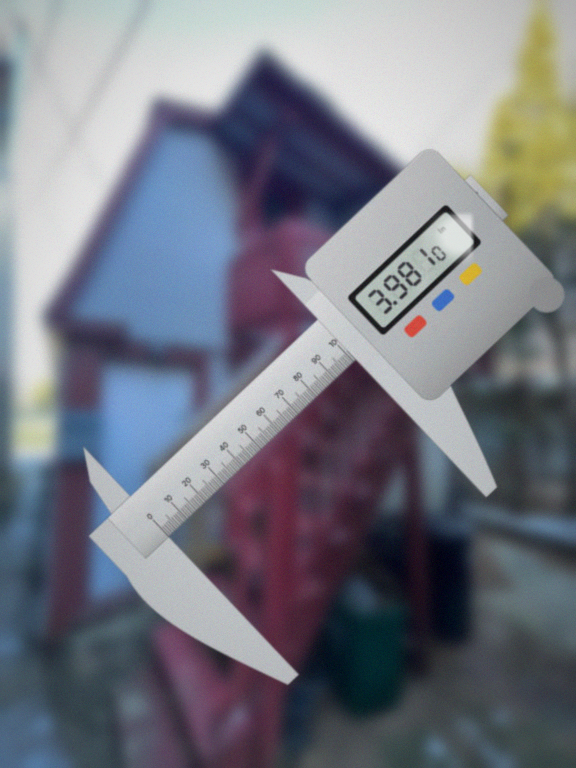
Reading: 3.9810 in
